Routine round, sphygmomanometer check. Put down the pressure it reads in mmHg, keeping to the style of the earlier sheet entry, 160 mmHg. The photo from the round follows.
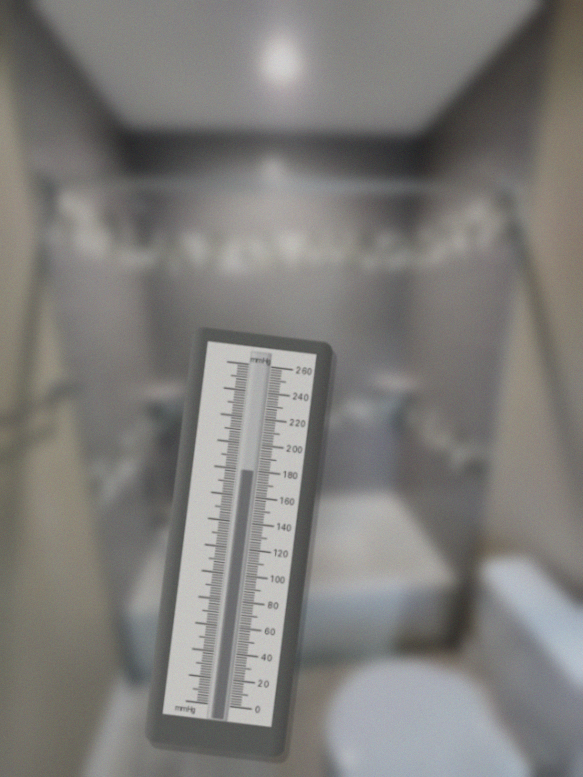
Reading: 180 mmHg
